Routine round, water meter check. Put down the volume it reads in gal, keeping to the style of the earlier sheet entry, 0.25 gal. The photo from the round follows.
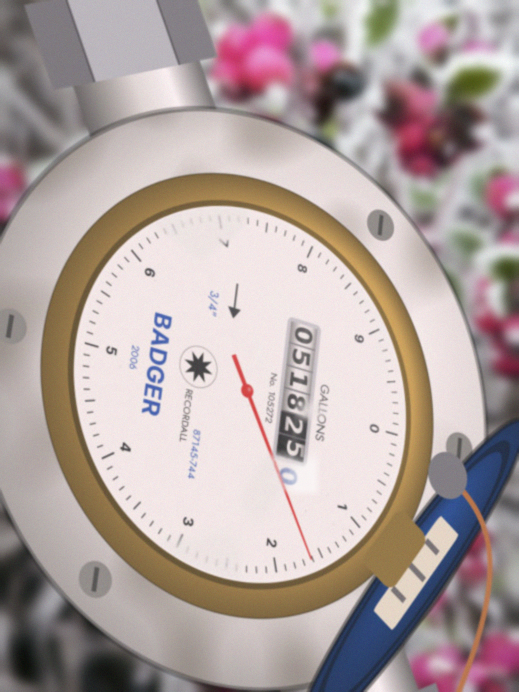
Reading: 518251.6 gal
